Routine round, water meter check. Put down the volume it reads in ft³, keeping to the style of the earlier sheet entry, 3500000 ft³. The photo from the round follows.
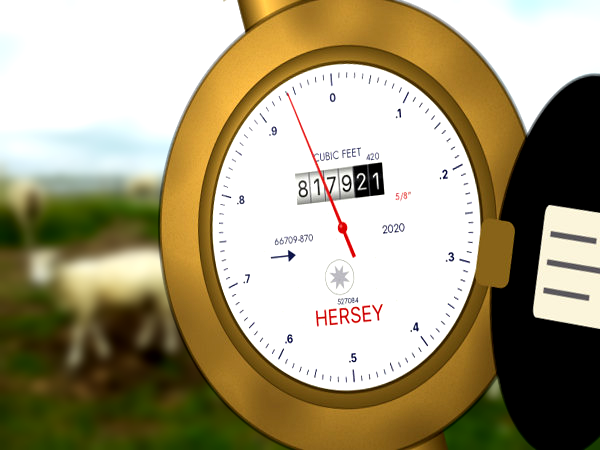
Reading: 817920.94 ft³
